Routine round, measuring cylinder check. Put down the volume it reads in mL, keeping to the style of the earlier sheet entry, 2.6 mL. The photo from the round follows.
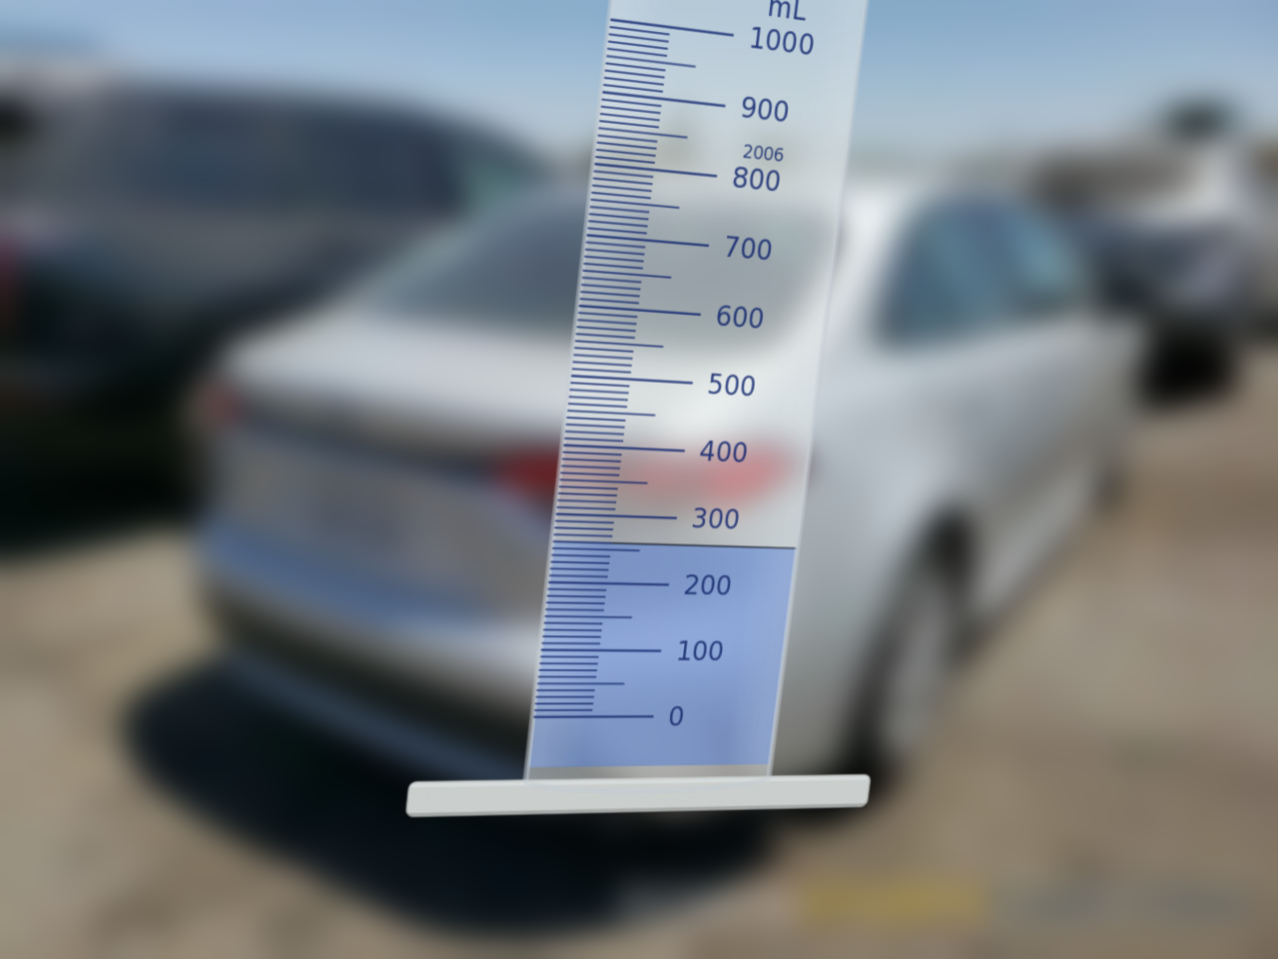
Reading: 260 mL
